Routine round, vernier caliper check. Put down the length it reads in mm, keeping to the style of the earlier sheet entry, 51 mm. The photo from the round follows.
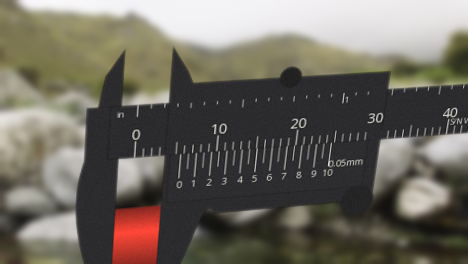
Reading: 5.6 mm
